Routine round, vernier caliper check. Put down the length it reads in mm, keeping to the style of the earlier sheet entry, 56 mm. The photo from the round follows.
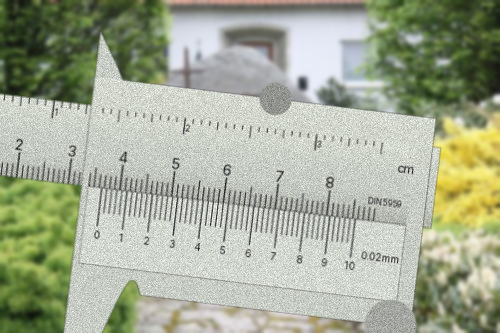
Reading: 36.5 mm
